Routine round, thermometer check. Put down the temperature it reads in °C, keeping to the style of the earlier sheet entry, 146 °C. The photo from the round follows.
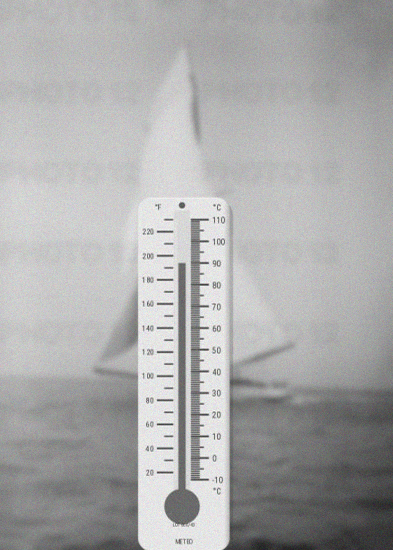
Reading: 90 °C
